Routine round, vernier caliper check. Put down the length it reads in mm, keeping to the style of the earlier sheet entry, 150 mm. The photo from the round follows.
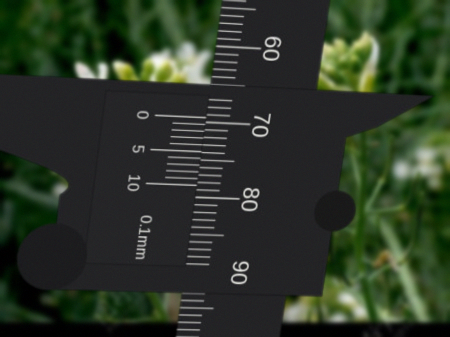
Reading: 69.4 mm
